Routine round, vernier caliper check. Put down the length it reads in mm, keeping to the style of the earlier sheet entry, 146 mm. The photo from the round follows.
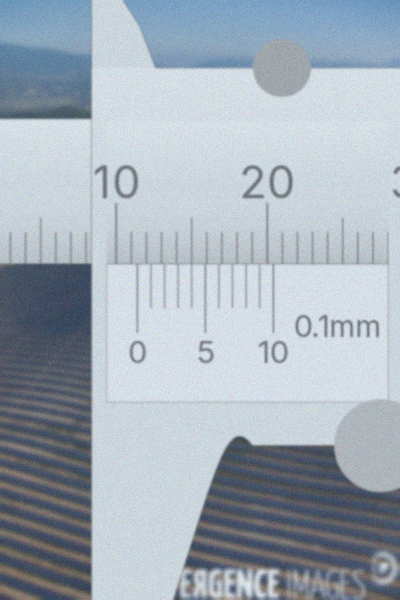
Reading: 11.4 mm
